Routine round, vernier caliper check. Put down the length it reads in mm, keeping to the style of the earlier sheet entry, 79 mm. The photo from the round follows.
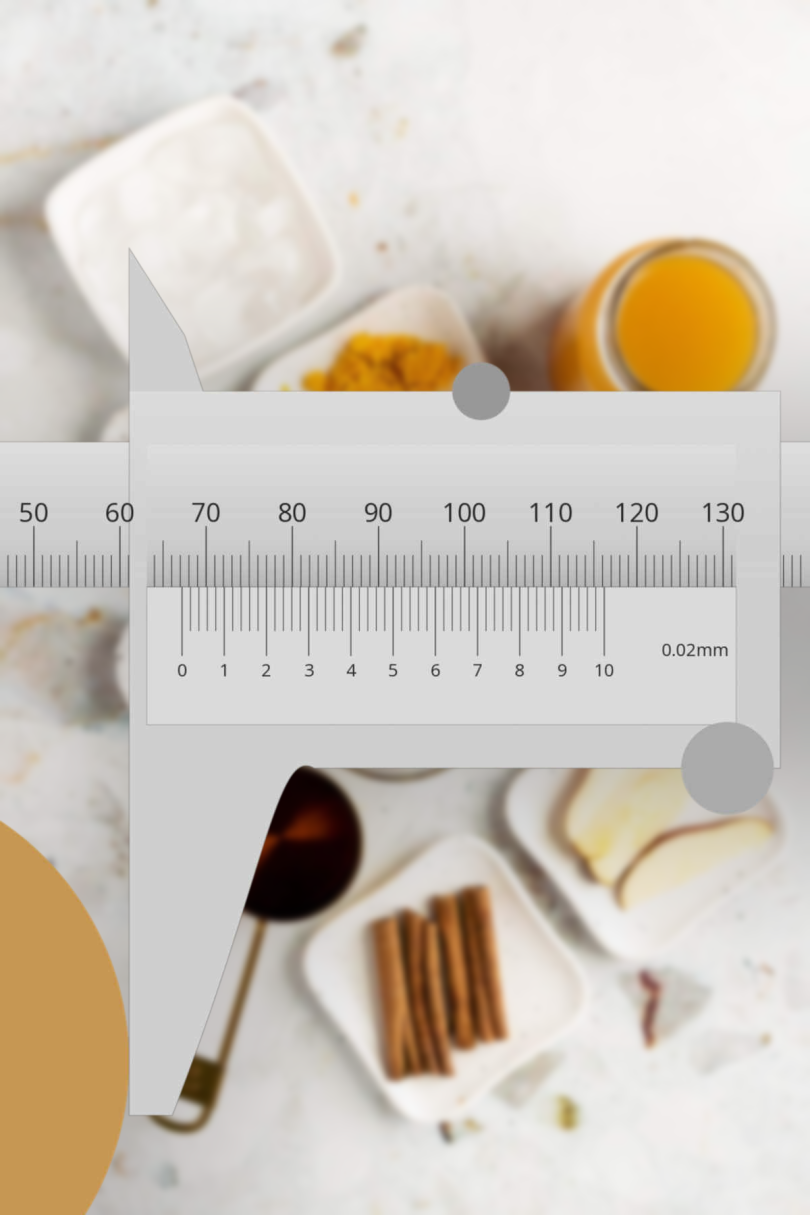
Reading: 67.2 mm
